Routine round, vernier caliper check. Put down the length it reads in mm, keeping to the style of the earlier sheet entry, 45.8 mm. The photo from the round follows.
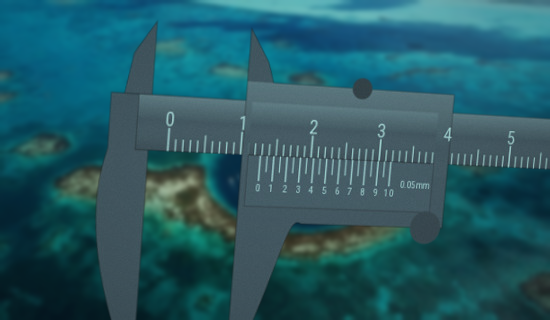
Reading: 12.8 mm
